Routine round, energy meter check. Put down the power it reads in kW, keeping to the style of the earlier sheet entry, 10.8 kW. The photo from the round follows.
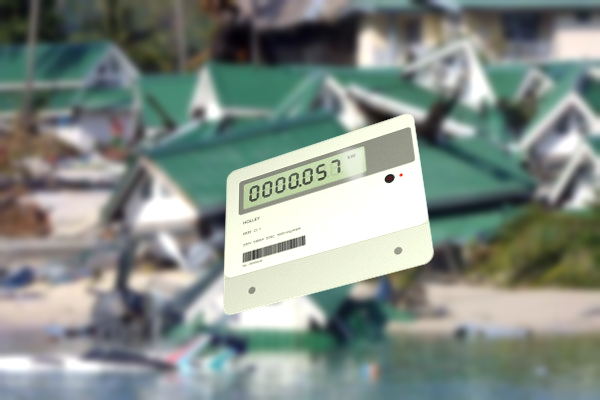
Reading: 0.057 kW
